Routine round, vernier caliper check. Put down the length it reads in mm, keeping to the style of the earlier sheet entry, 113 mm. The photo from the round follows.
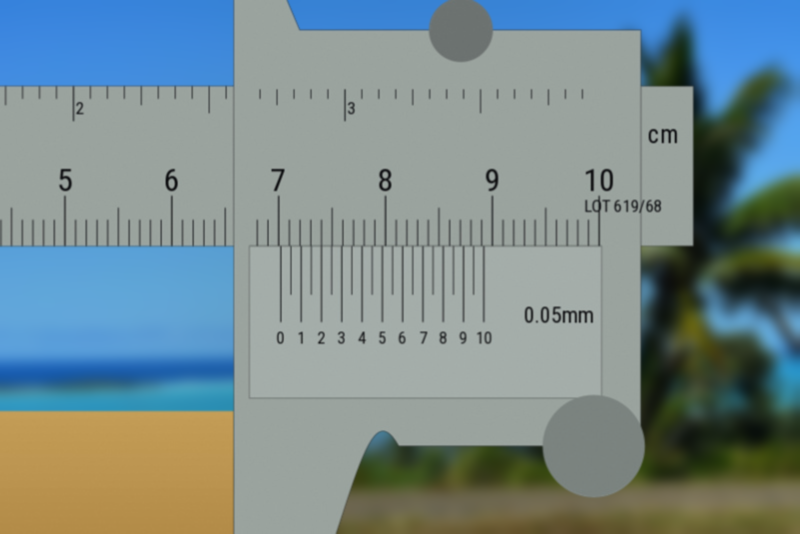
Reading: 70.2 mm
